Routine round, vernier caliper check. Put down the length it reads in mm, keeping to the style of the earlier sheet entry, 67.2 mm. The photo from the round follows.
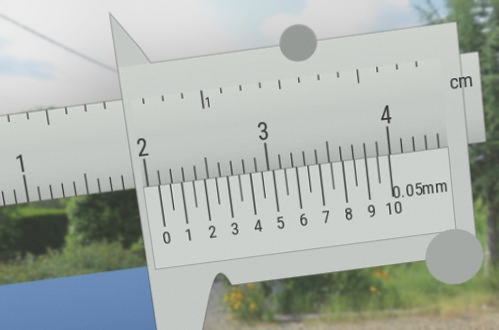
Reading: 20.9 mm
